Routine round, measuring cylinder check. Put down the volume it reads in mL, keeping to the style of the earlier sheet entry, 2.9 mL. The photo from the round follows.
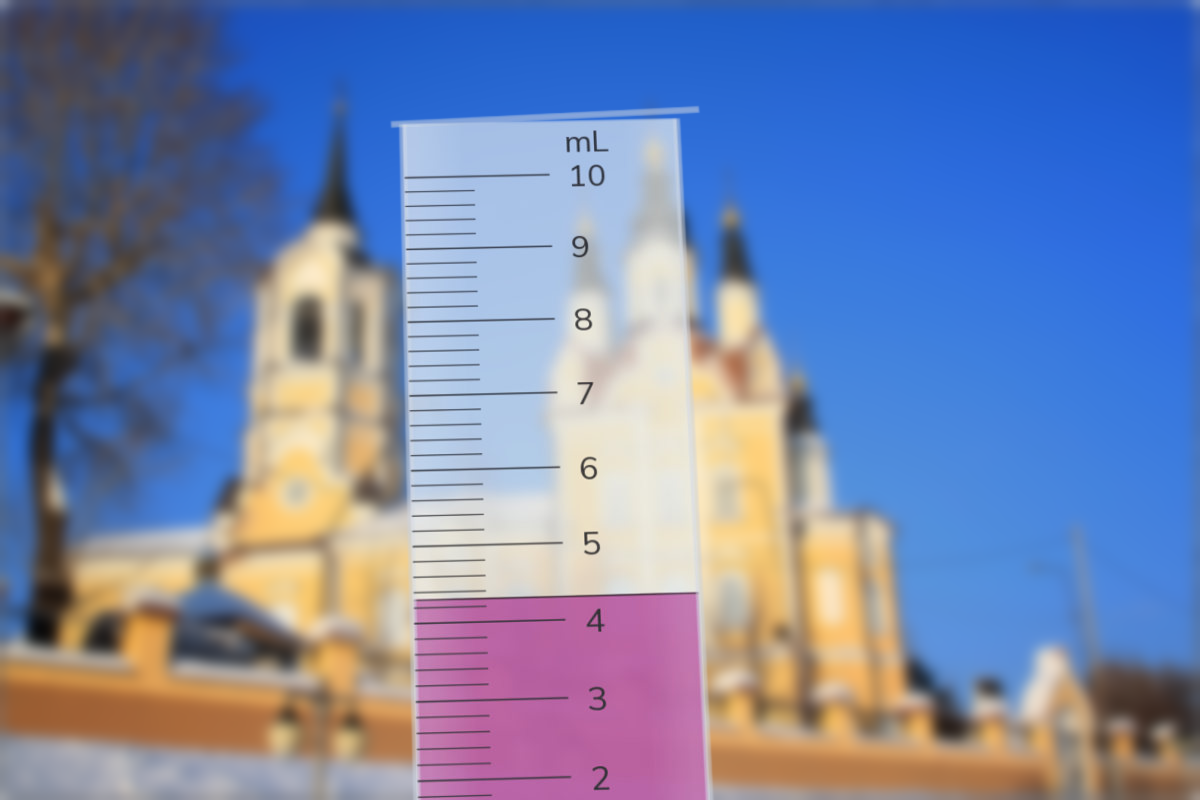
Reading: 4.3 mL
